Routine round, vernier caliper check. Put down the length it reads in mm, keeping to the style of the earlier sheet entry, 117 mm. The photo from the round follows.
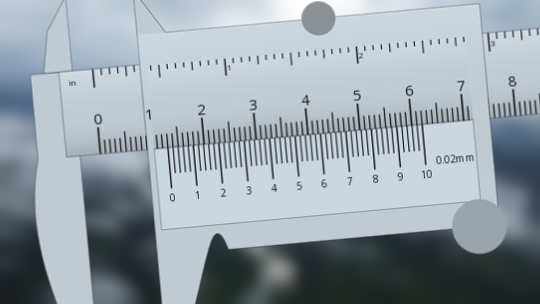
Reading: 13.0 mm
